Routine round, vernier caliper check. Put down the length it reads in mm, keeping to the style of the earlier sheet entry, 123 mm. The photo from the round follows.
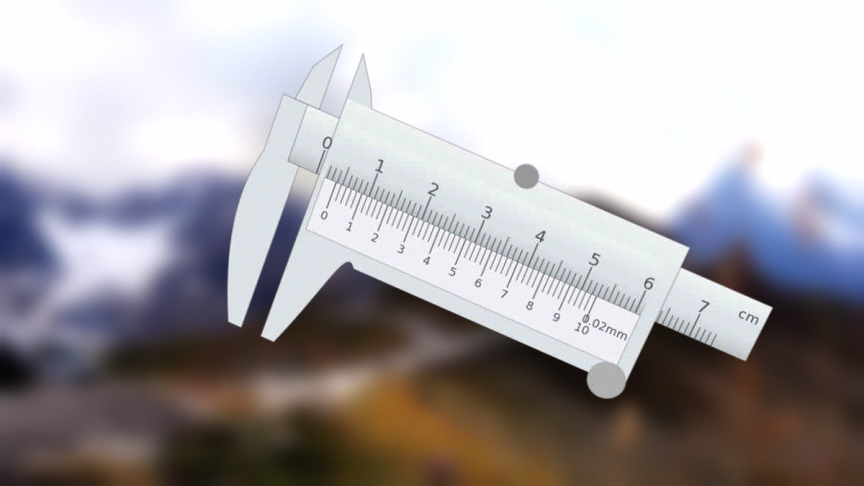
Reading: 3.8 mm
